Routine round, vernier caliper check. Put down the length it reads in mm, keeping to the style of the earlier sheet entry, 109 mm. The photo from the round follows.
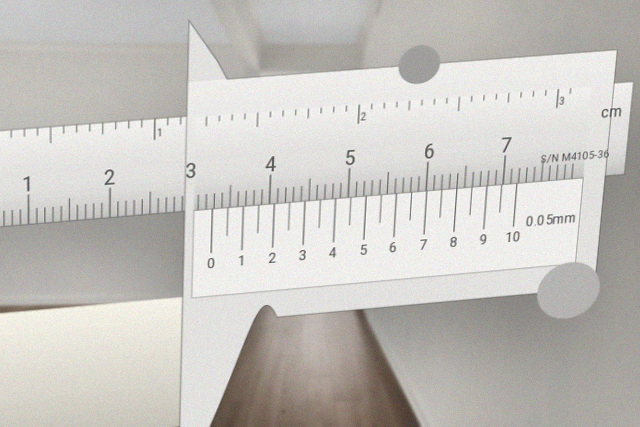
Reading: 32.8 mm
